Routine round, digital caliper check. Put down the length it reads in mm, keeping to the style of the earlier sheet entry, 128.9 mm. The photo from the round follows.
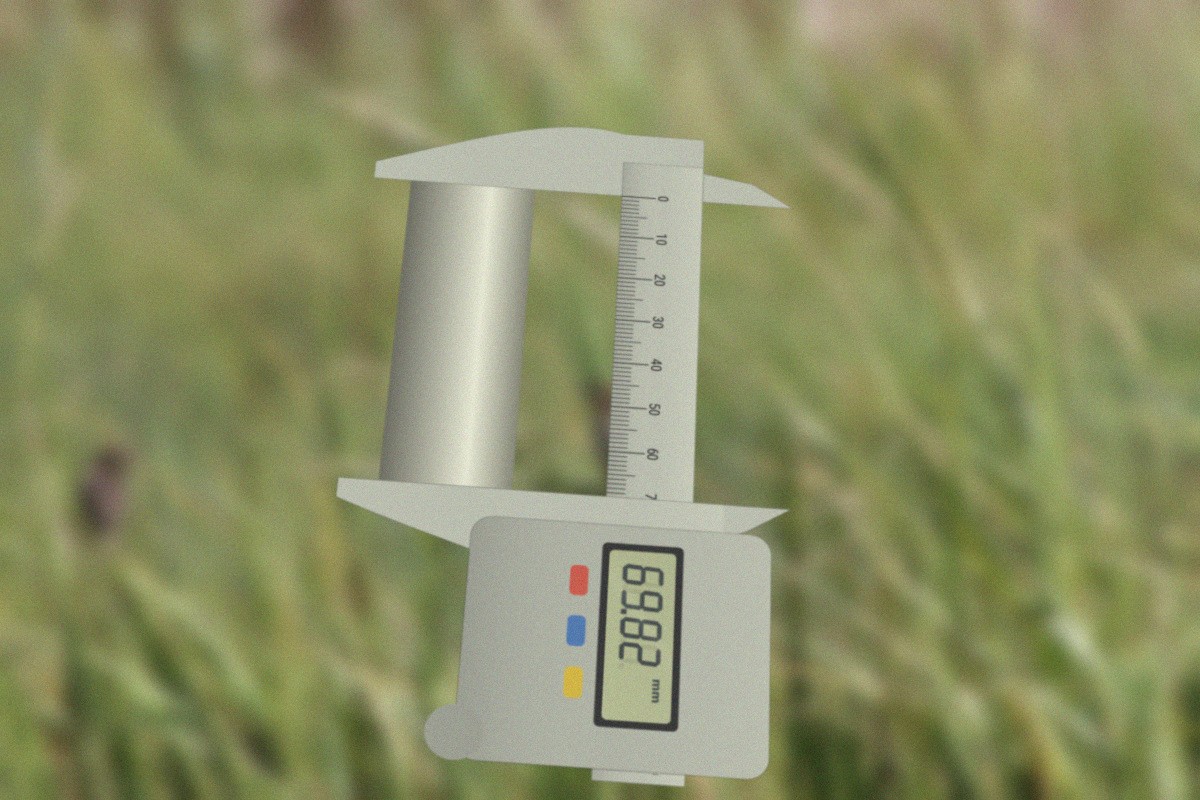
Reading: 69.82 mm
